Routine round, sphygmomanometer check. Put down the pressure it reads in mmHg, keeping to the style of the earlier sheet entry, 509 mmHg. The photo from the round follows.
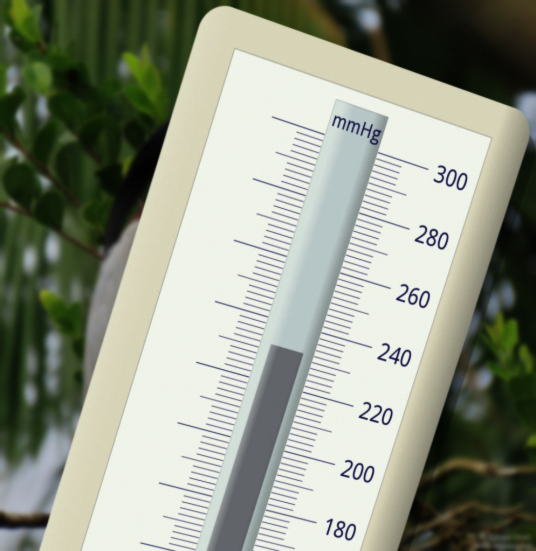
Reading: 232 mmHg
